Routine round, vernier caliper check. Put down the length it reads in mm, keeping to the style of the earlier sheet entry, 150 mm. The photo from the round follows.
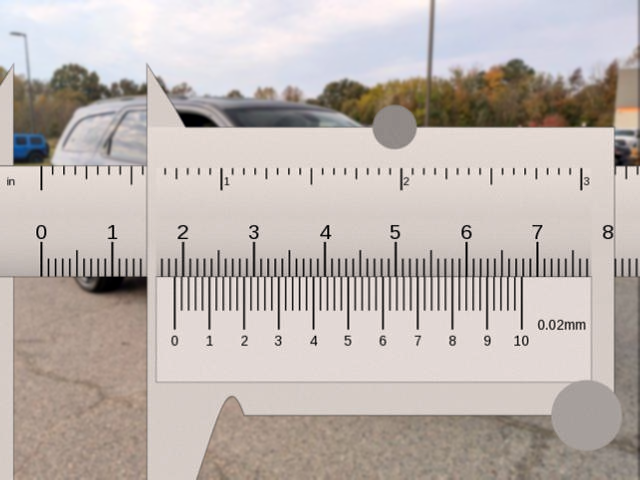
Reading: 18.8 mm
